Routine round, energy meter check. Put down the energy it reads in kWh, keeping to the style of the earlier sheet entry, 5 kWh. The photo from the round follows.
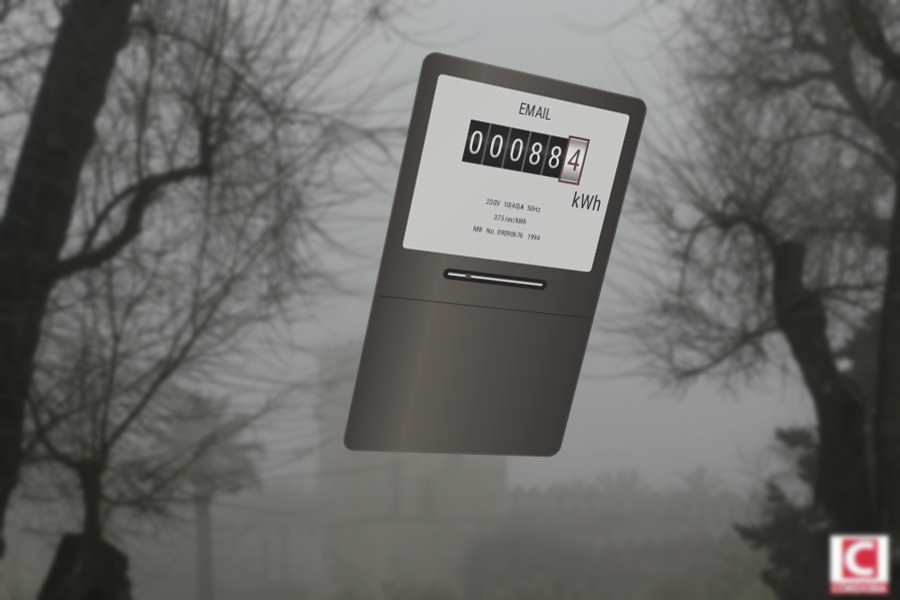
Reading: 88.4 kWh
